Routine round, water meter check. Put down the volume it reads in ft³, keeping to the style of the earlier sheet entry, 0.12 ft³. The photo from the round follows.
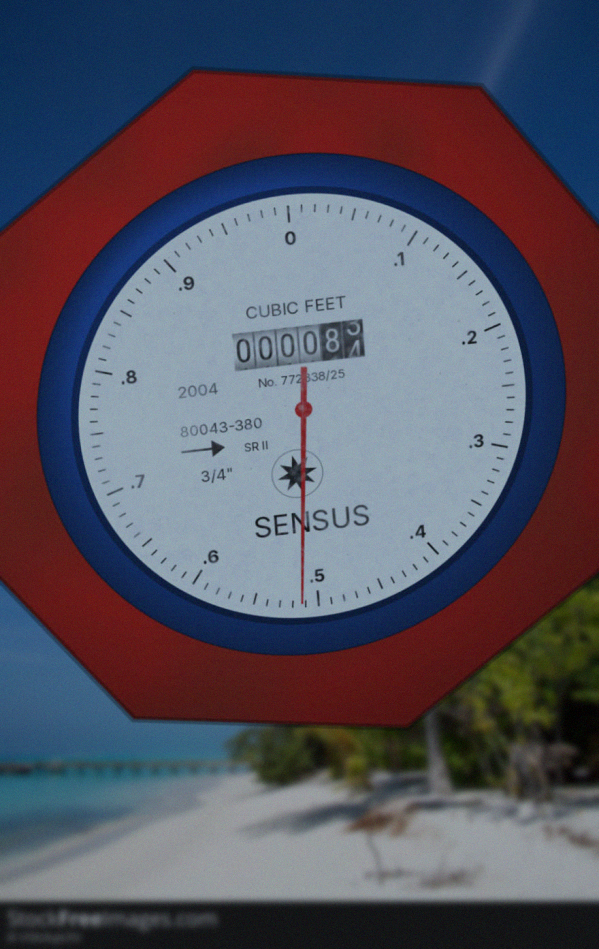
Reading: 83.51 ft³
